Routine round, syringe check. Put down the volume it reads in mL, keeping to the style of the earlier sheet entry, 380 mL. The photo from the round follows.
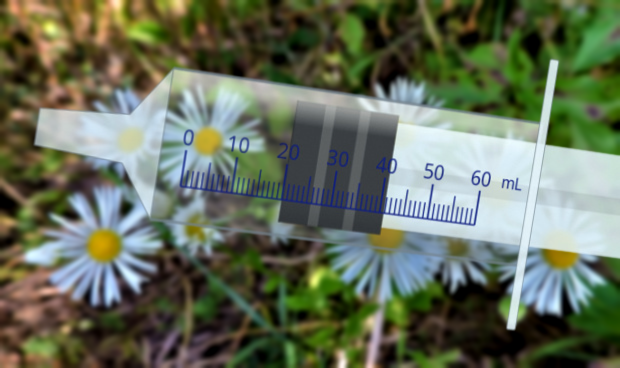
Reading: 20 mL
